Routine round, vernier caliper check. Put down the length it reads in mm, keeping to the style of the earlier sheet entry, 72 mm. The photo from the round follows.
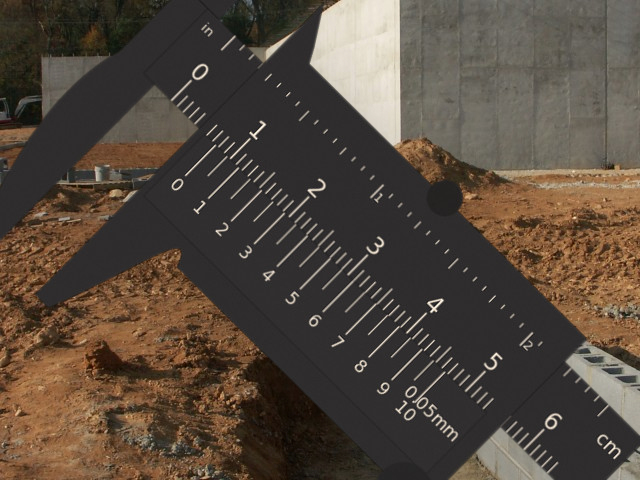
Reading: 7.6 mm
